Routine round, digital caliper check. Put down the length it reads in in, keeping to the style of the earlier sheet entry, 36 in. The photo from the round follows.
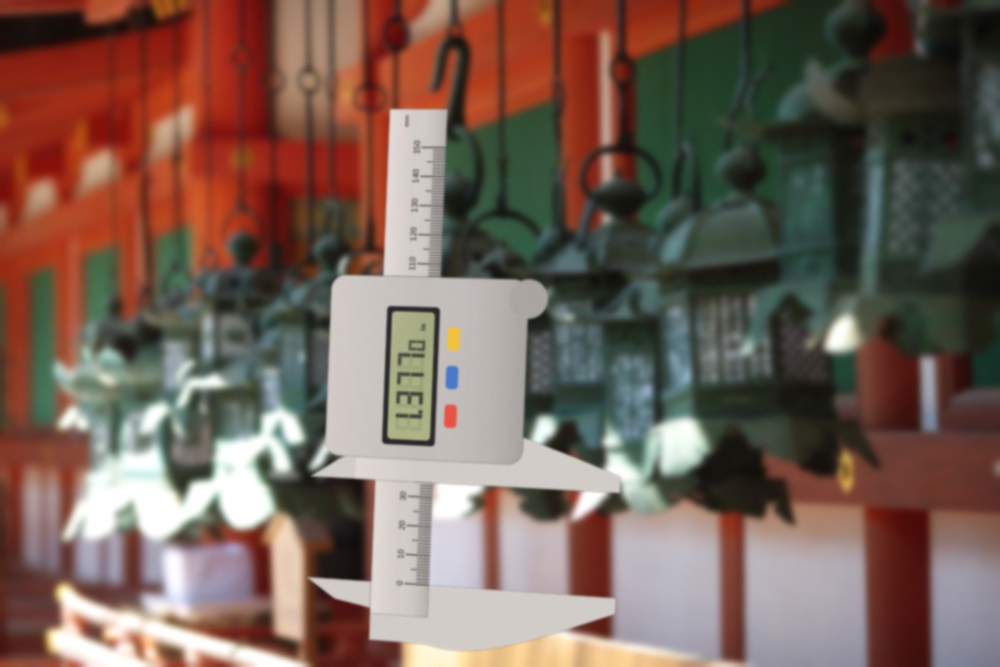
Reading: 1.3770 in
